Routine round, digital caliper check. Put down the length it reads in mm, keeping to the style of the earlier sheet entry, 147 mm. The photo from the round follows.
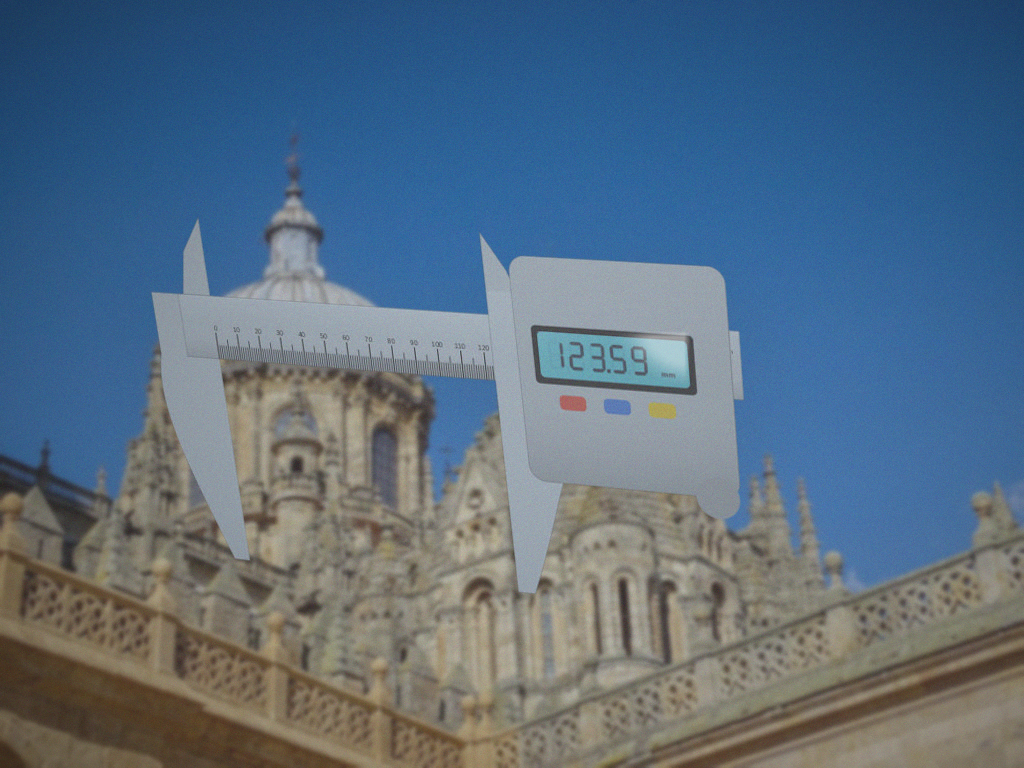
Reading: 123.59 mm
